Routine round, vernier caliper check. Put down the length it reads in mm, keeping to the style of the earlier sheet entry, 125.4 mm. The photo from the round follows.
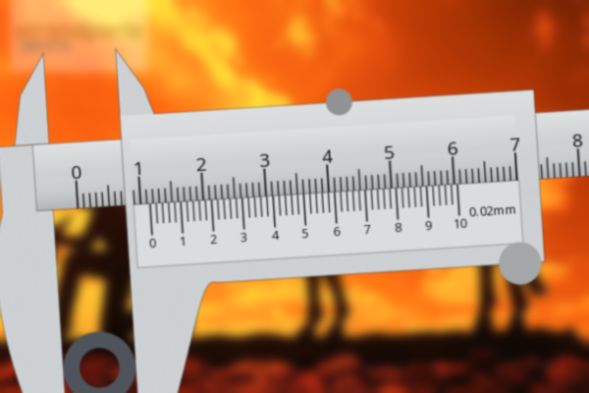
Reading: 11.5 mm
